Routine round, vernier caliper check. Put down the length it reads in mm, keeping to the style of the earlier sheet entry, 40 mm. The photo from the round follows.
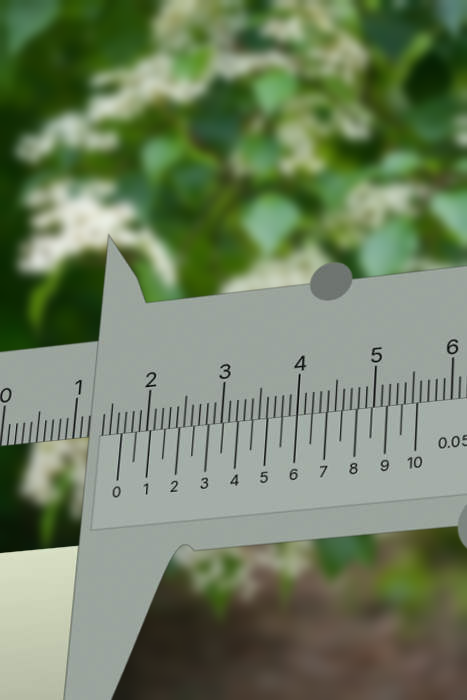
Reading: 16.6 mm
